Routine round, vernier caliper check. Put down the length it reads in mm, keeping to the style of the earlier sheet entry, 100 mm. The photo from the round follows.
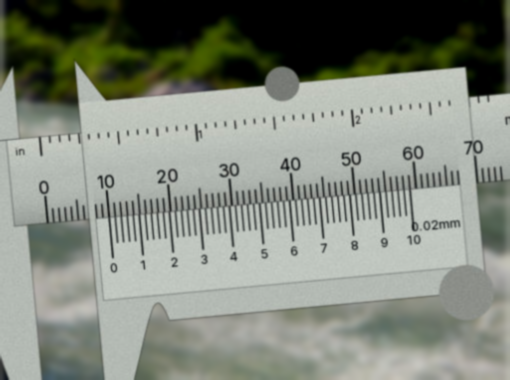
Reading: 10.0 mm
